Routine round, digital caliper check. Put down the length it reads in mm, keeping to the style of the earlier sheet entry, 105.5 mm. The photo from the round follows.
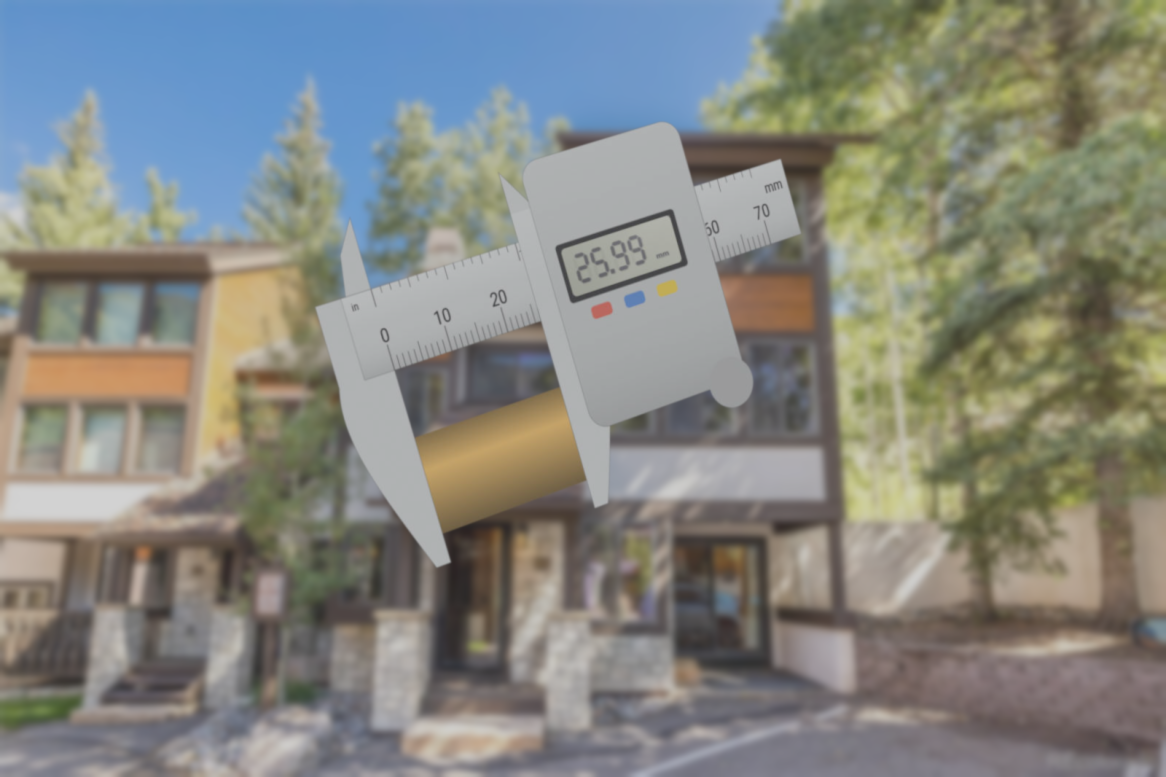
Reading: 25.99 mm
